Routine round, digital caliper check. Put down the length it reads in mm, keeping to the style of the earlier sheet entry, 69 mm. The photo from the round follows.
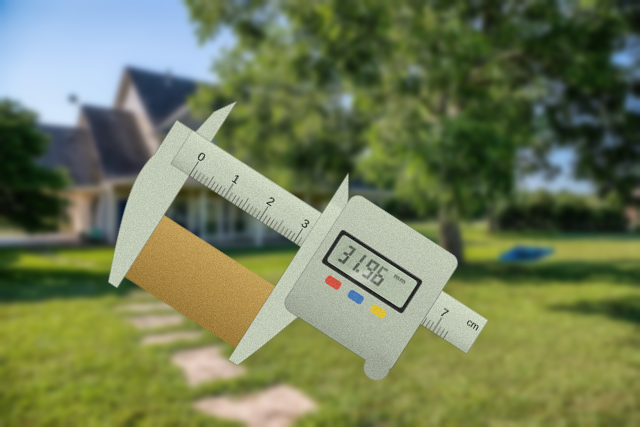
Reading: 31.96 mm
